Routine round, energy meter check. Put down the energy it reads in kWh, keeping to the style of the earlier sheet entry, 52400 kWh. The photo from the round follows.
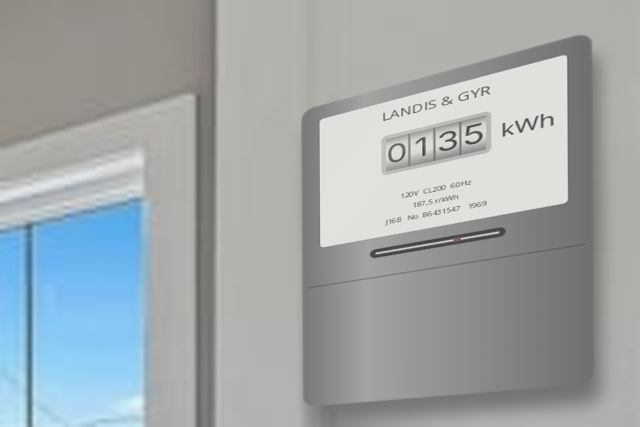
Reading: 135 kWh
